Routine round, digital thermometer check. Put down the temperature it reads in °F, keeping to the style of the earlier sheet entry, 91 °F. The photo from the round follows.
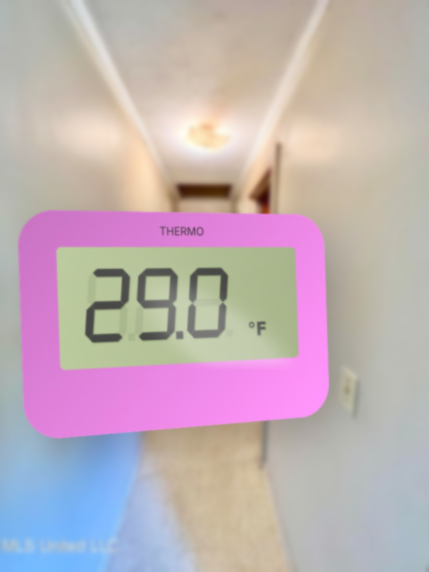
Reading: 29.0 °F
